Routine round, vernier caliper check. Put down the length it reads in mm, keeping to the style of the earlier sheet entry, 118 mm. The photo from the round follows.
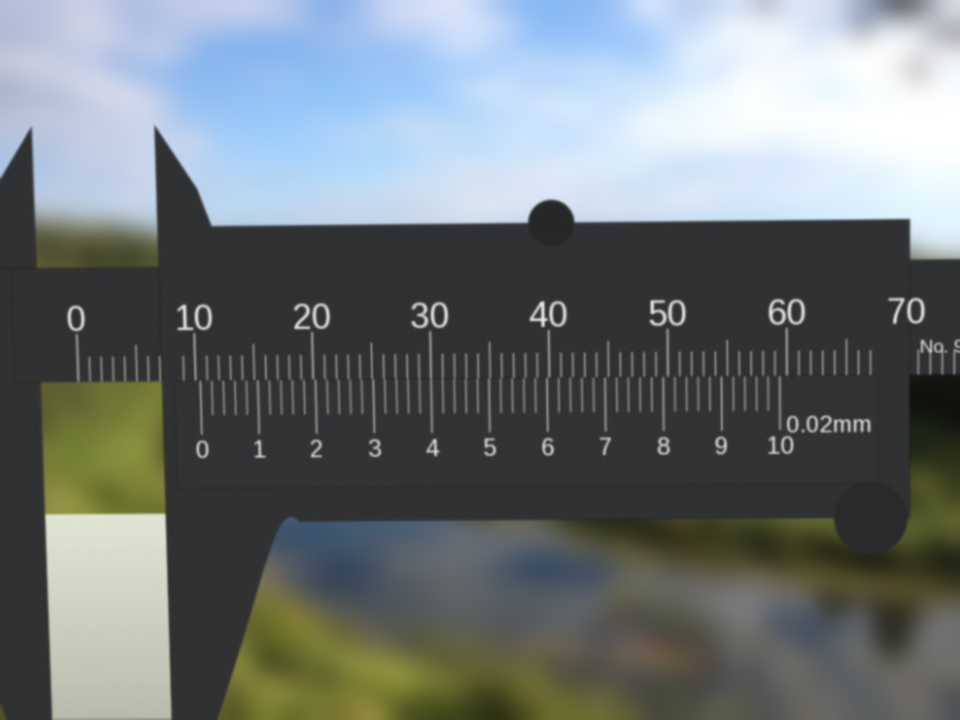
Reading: 10.4 mm
